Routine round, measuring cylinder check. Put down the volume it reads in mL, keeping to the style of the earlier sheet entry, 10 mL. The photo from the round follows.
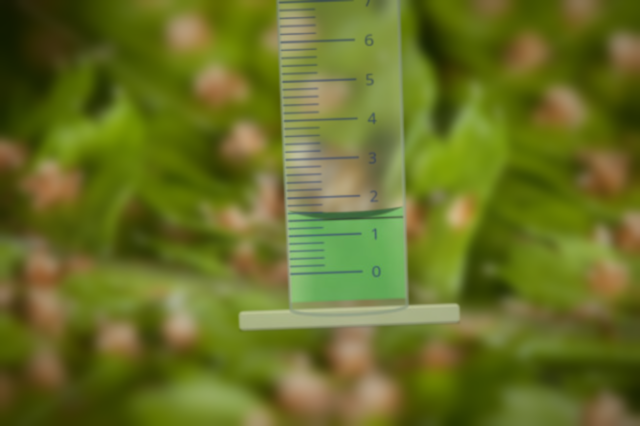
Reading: 1.4 mL
